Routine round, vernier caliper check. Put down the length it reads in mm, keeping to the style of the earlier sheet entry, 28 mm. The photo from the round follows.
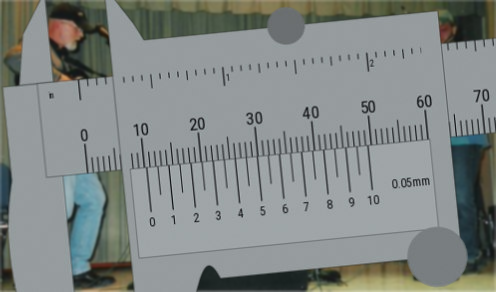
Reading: 10.4 mm
